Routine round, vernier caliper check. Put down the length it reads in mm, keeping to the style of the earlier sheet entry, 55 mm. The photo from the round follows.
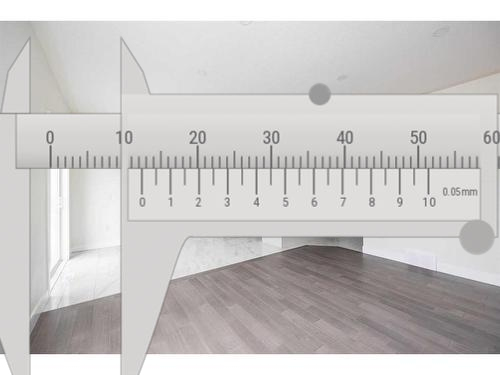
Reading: 12.4 mm
